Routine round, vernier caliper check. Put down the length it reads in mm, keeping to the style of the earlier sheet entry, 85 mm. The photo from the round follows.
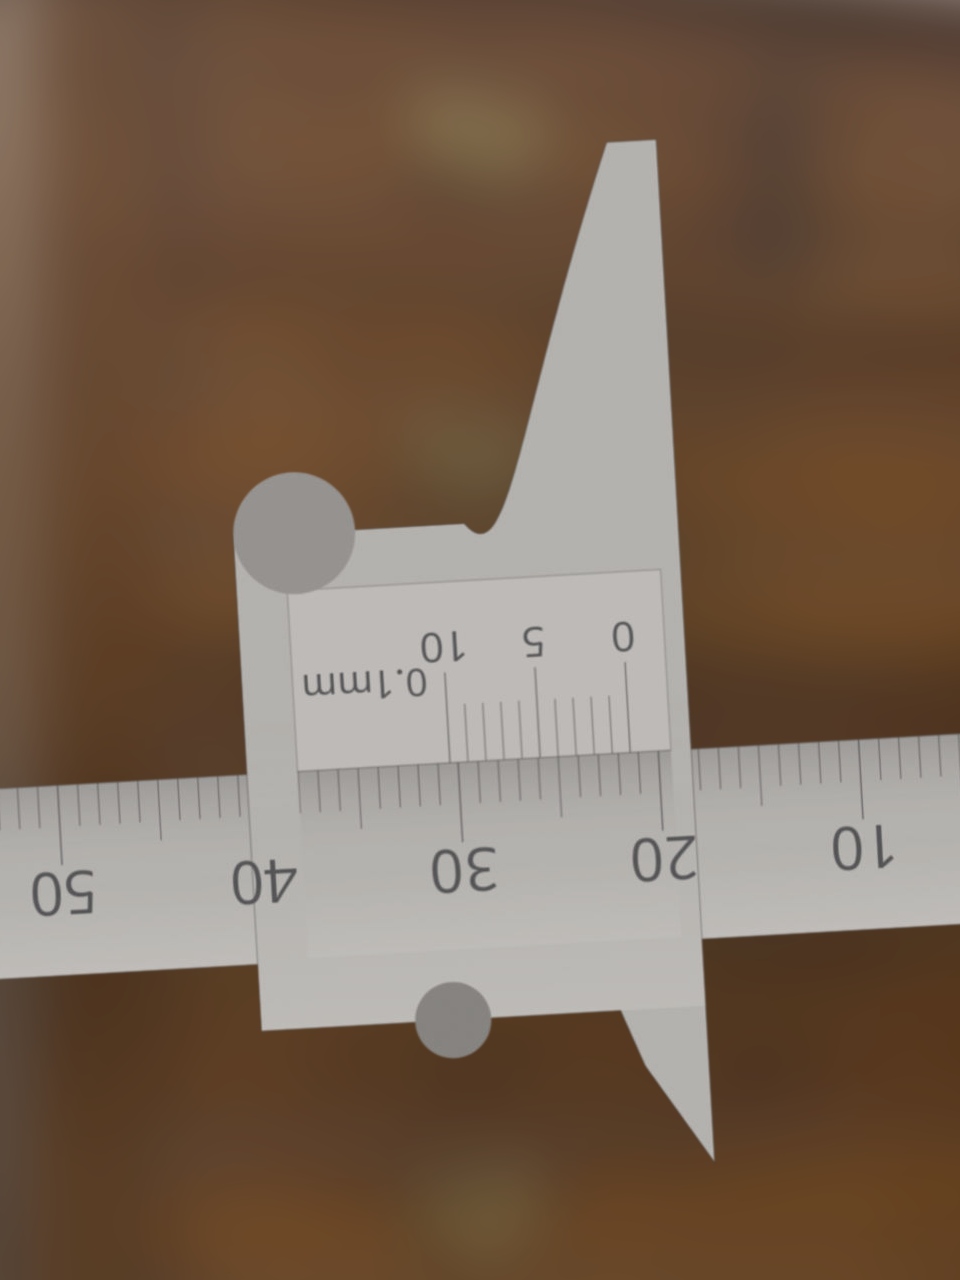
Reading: 21.4 mm
